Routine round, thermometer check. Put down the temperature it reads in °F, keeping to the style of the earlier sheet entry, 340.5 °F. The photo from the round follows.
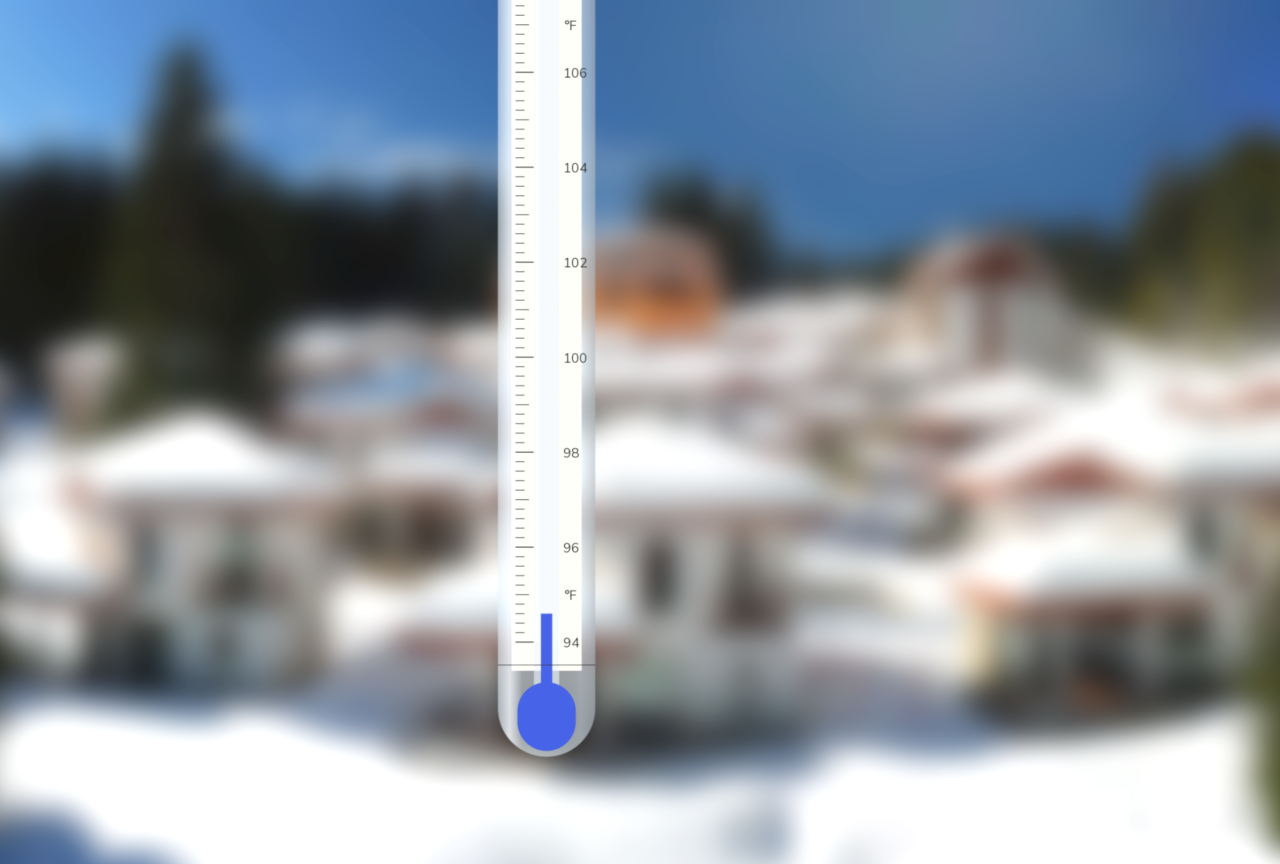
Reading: 94.6 °F
